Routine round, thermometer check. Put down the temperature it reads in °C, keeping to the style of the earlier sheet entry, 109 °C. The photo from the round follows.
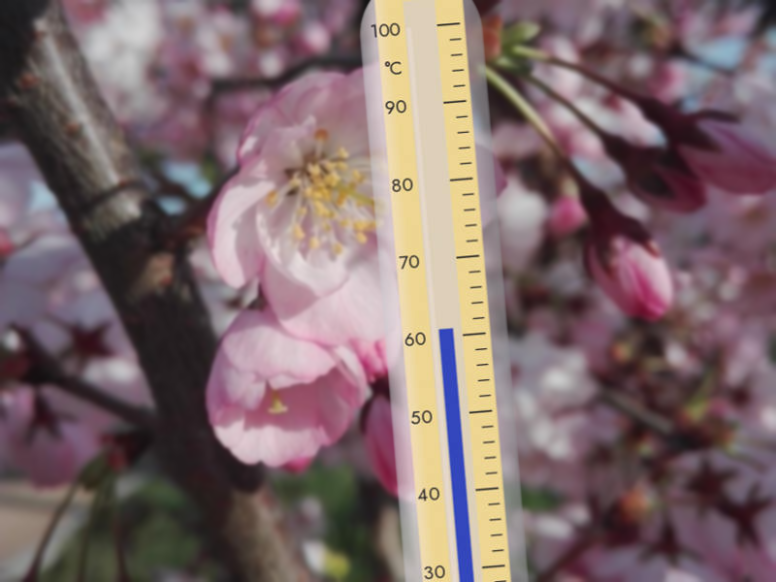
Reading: 61 °C
